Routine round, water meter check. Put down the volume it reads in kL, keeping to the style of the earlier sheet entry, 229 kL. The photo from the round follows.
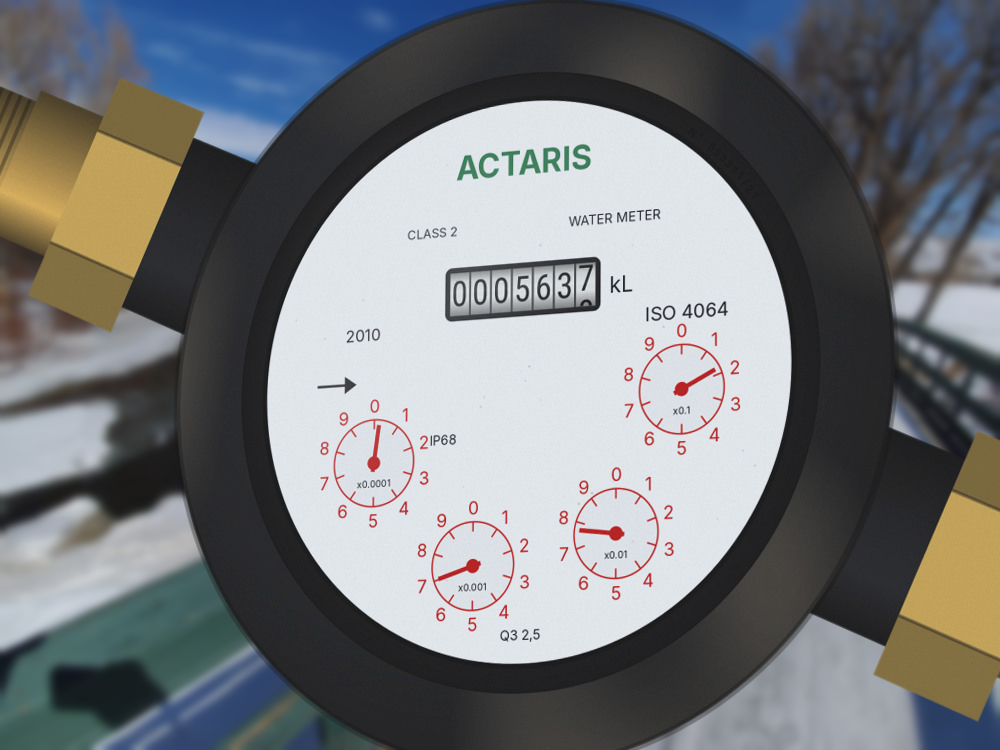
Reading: 5637.1770 kL
